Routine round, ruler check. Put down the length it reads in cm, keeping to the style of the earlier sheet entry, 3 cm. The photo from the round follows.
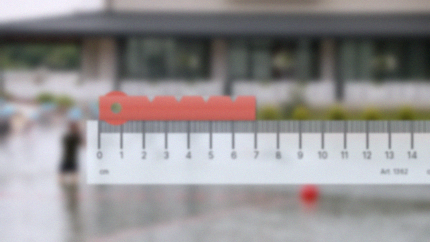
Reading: 7 cm
